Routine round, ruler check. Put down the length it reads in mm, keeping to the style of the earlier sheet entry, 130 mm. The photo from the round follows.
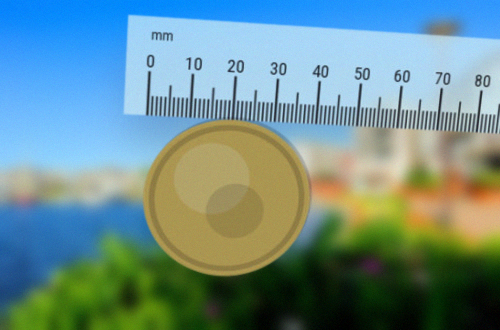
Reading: 40 mm
